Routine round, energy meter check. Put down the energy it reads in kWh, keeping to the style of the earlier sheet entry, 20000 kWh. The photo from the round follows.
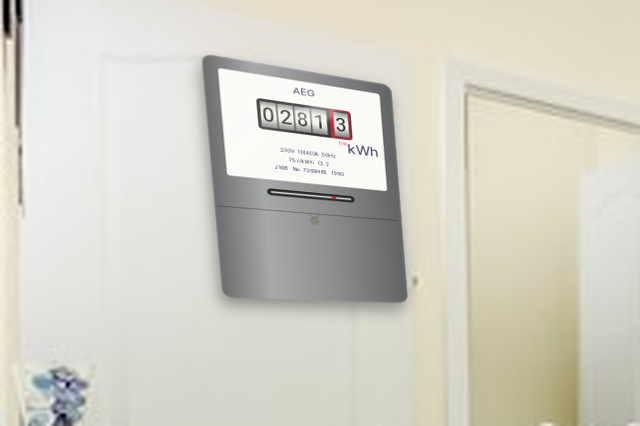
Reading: 281.3 kWh
